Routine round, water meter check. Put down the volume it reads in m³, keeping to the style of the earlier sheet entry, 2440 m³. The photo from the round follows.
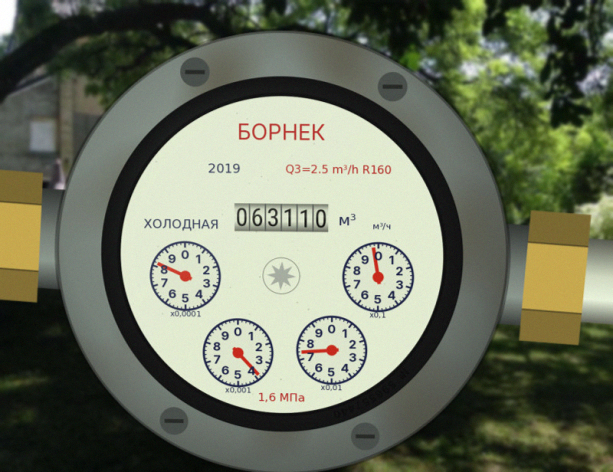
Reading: 63109.9738 m³
